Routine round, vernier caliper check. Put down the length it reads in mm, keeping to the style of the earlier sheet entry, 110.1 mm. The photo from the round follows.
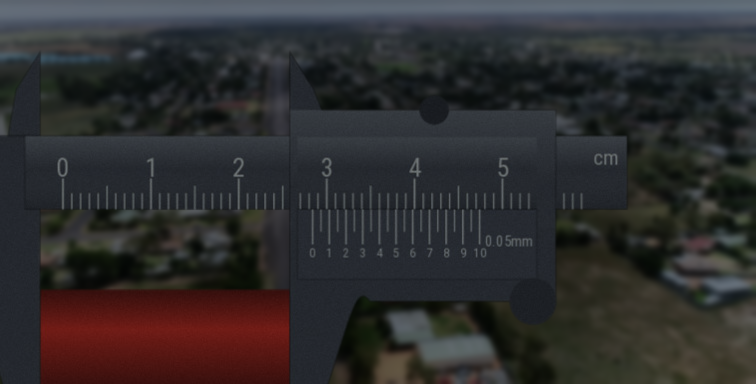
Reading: 28.4 mm
